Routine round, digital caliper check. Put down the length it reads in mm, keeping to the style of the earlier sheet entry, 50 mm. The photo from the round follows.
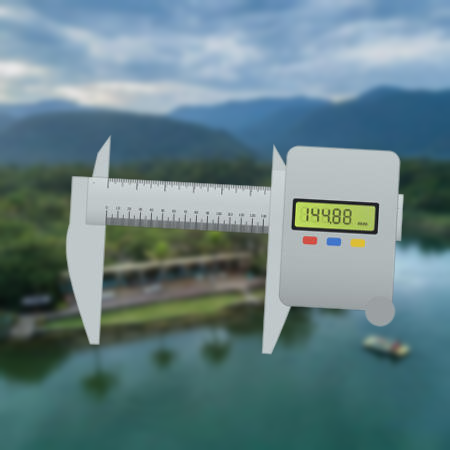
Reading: 144.88 mm
